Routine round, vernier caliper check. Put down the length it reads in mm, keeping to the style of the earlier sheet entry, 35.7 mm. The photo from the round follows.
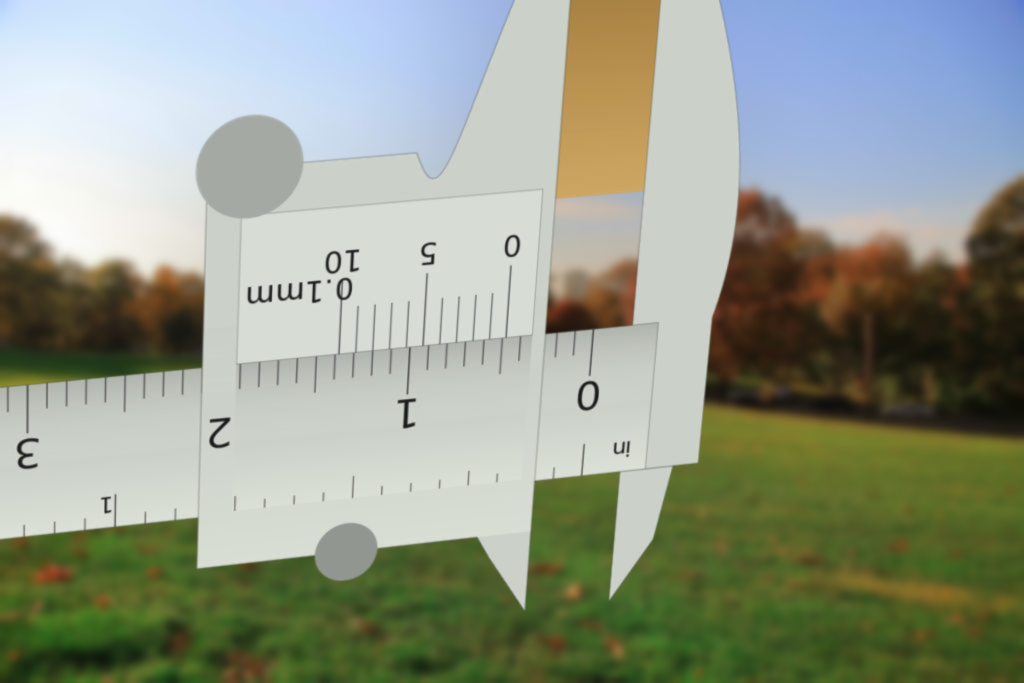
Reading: 4.8 mm
